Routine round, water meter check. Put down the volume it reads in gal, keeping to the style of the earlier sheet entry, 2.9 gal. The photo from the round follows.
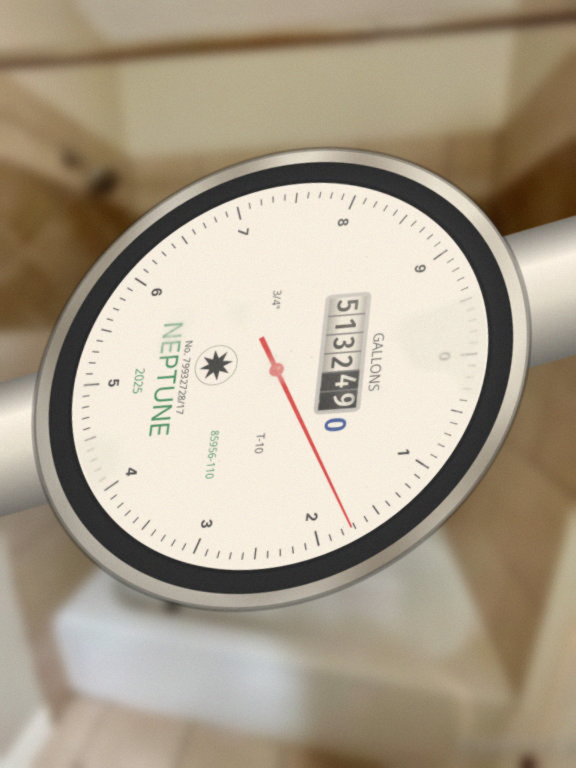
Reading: 5132491.7 gal
